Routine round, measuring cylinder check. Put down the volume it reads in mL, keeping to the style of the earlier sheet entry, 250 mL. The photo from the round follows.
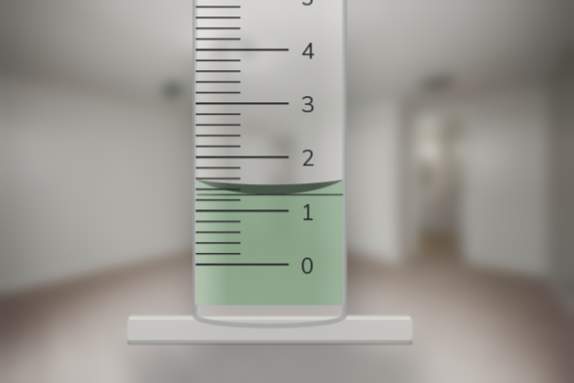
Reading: 1.3 mL
